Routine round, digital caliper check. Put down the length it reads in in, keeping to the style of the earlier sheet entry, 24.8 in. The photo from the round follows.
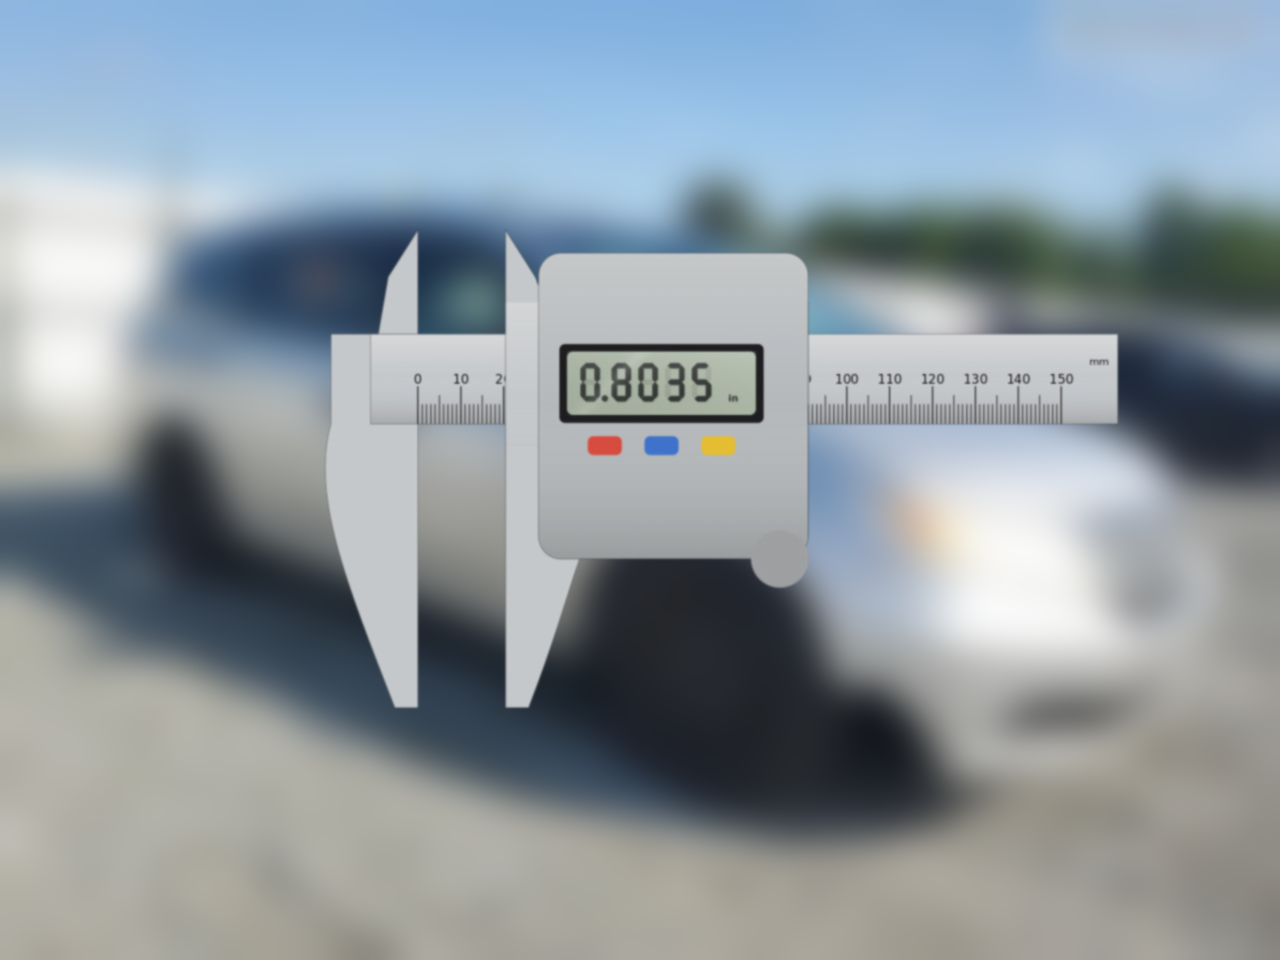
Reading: 0.8035 in
